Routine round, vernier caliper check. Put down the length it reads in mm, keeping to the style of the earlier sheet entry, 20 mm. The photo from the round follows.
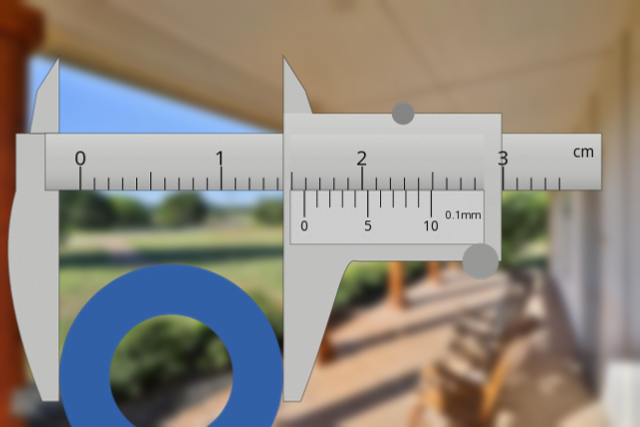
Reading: 15.9 mm
